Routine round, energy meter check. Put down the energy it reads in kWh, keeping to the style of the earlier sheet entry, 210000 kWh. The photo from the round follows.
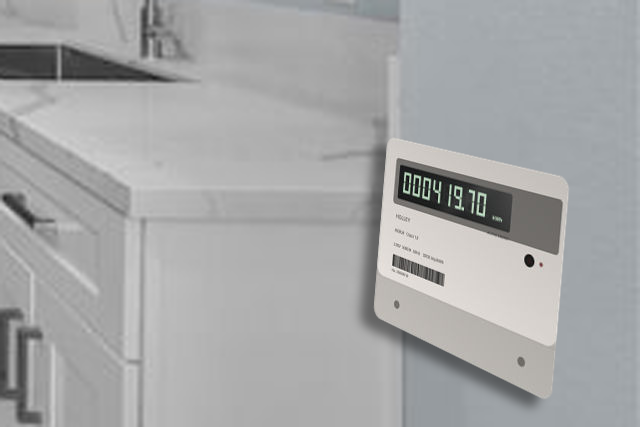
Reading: 419.70 kWh
